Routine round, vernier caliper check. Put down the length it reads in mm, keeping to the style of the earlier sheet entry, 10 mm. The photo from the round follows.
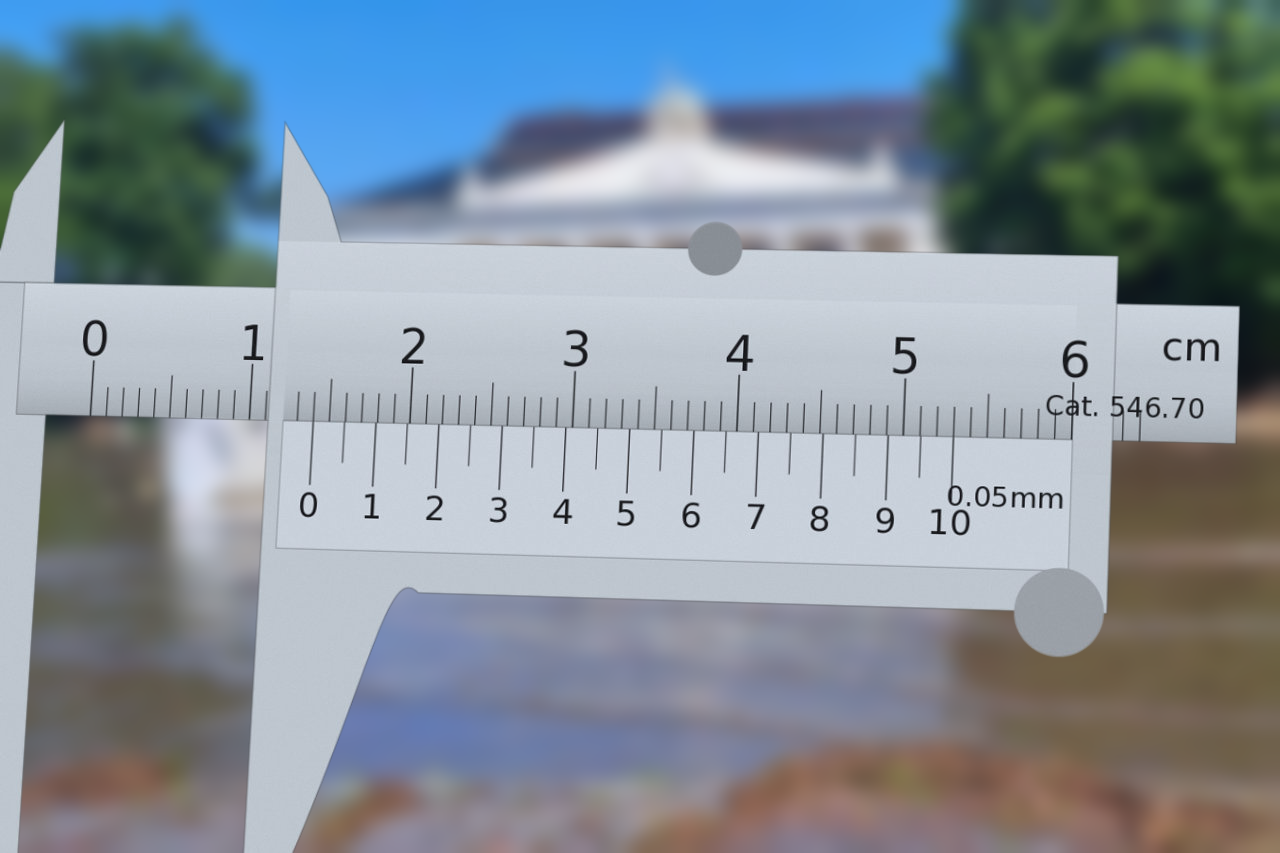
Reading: 14.0 mm
